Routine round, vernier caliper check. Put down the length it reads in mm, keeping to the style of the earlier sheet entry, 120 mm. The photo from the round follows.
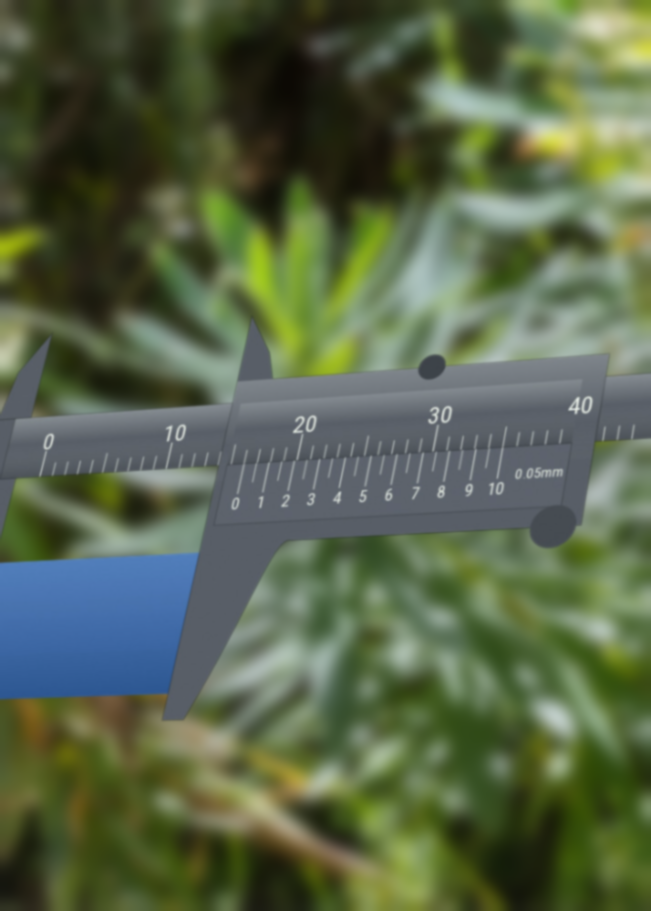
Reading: 16.0 mm
